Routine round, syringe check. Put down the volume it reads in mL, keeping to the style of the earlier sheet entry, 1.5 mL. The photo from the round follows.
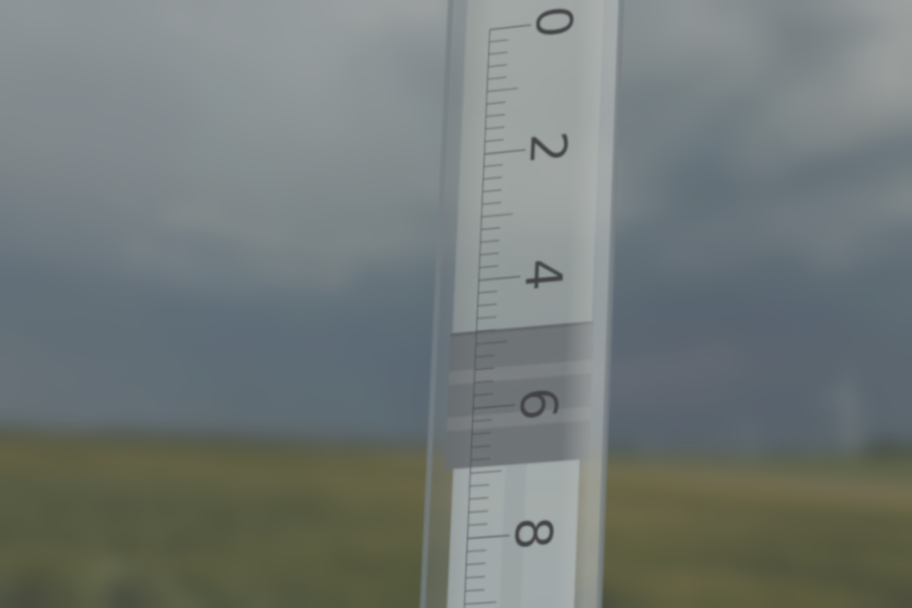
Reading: 4.8 mL
